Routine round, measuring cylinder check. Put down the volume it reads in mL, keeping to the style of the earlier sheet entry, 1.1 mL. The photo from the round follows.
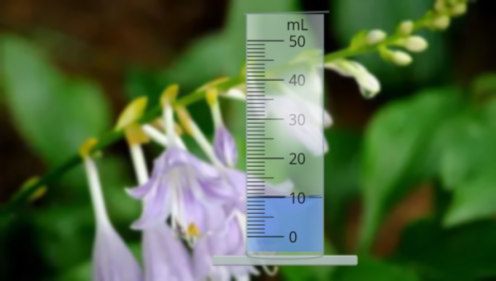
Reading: 10 mL
